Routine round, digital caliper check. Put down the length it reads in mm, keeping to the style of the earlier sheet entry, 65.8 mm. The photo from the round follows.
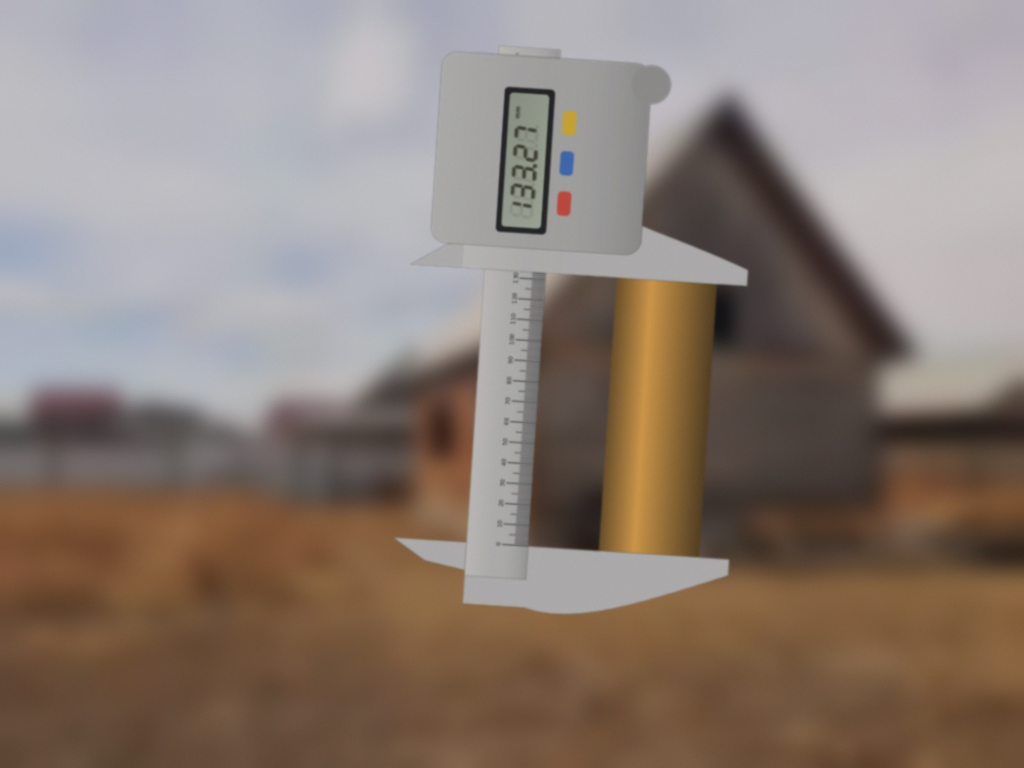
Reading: 133.27 mm
